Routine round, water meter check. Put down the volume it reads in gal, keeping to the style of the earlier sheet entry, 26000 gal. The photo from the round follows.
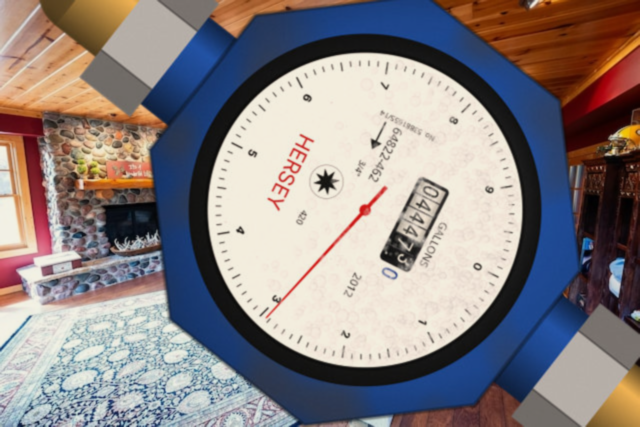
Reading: 444732.9 gal
